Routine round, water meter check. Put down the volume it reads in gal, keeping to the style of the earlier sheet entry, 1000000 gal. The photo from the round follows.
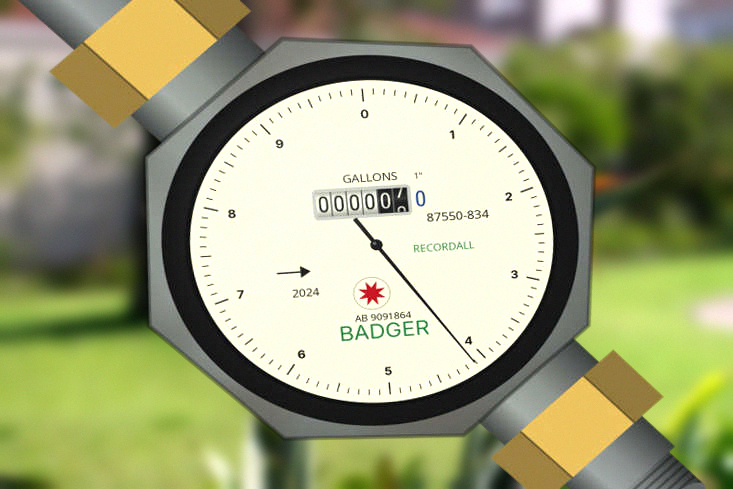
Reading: 74.1 gal
